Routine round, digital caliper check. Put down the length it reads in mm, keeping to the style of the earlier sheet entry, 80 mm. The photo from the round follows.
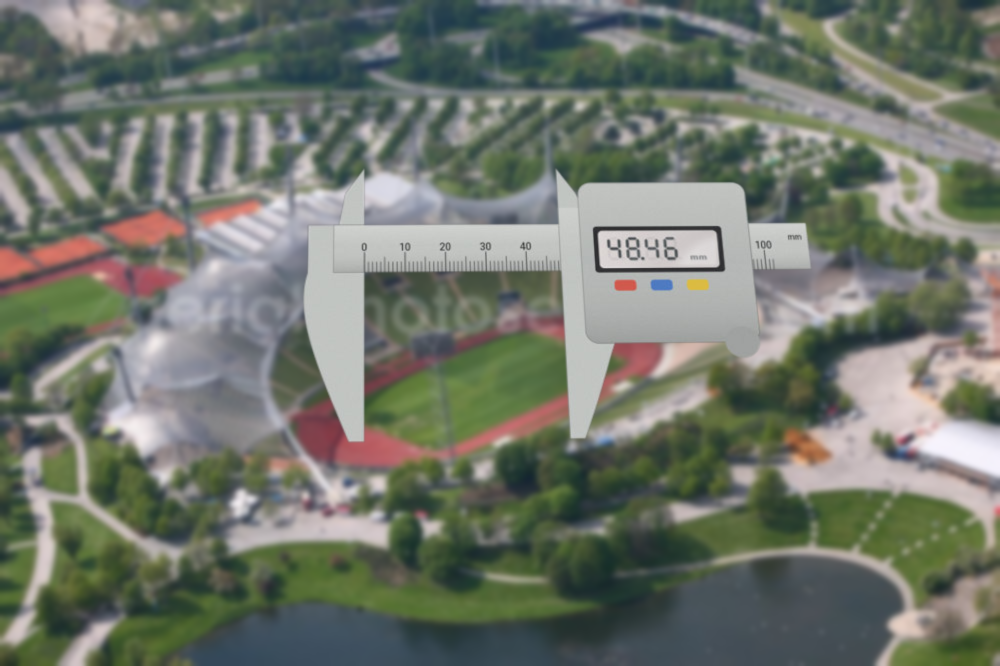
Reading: 48.46 mm
